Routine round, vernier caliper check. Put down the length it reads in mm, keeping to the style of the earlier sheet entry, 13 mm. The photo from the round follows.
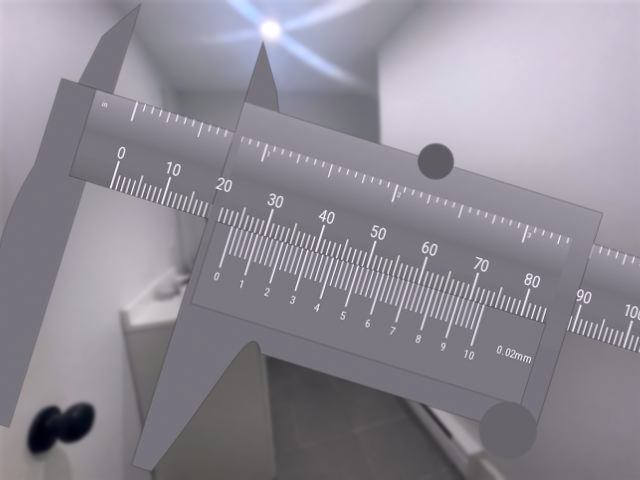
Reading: 23.8 mm
